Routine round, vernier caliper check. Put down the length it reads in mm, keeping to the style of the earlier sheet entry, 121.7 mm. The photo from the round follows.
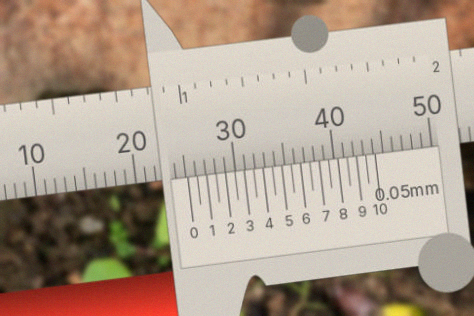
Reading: 25.2 mm
